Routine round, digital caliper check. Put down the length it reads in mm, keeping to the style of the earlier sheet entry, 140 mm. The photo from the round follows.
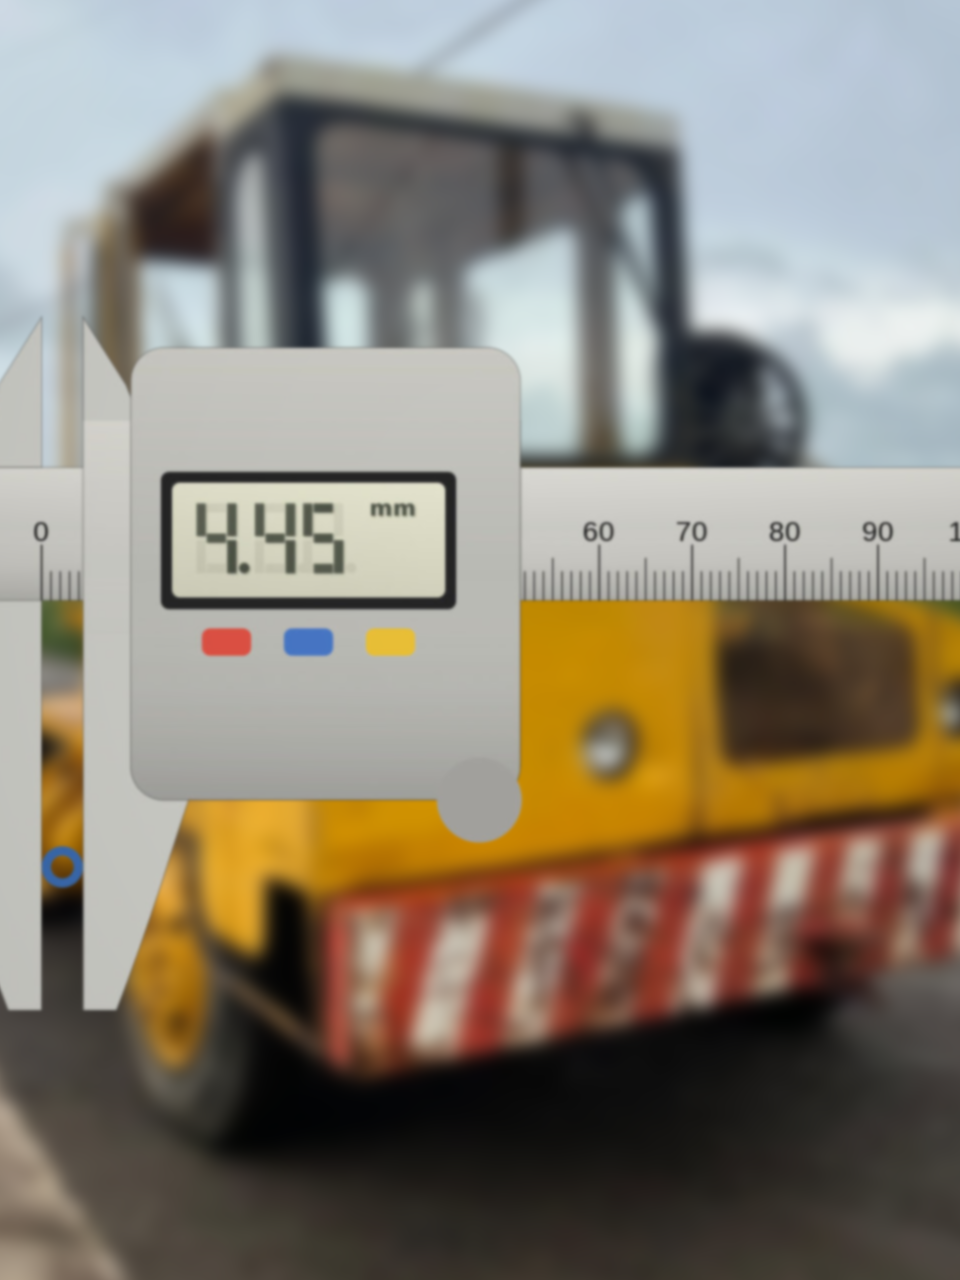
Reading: 4.45 mm
